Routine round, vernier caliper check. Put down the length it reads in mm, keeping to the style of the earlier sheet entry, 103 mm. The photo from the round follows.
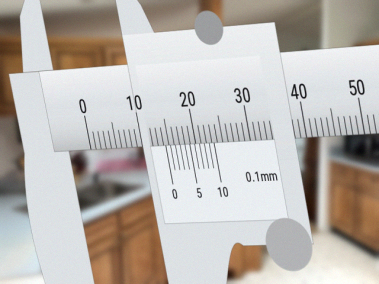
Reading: 14.4 mm
